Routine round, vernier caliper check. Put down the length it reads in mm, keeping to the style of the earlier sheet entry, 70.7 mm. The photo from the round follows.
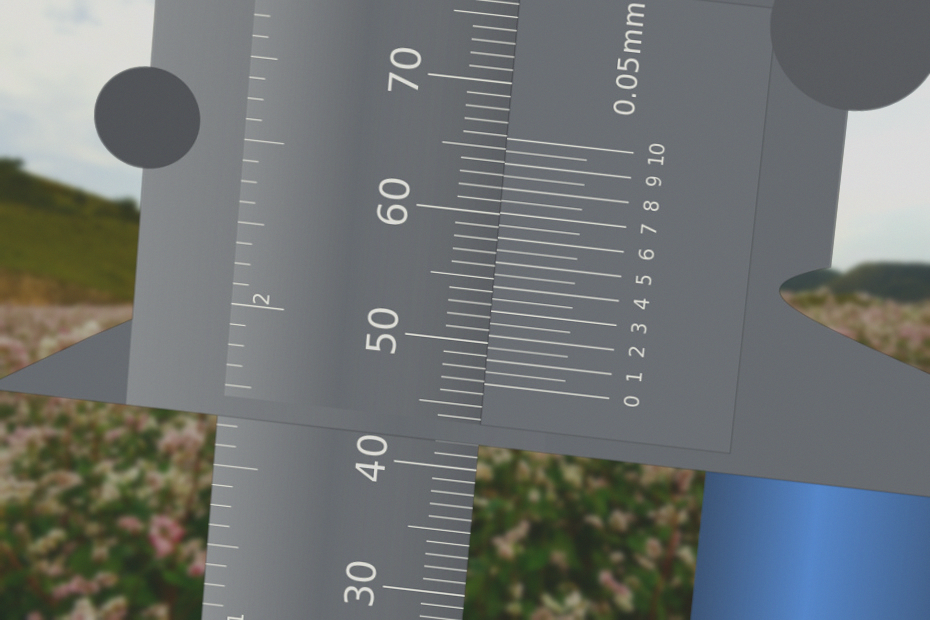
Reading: 46.8 mm
